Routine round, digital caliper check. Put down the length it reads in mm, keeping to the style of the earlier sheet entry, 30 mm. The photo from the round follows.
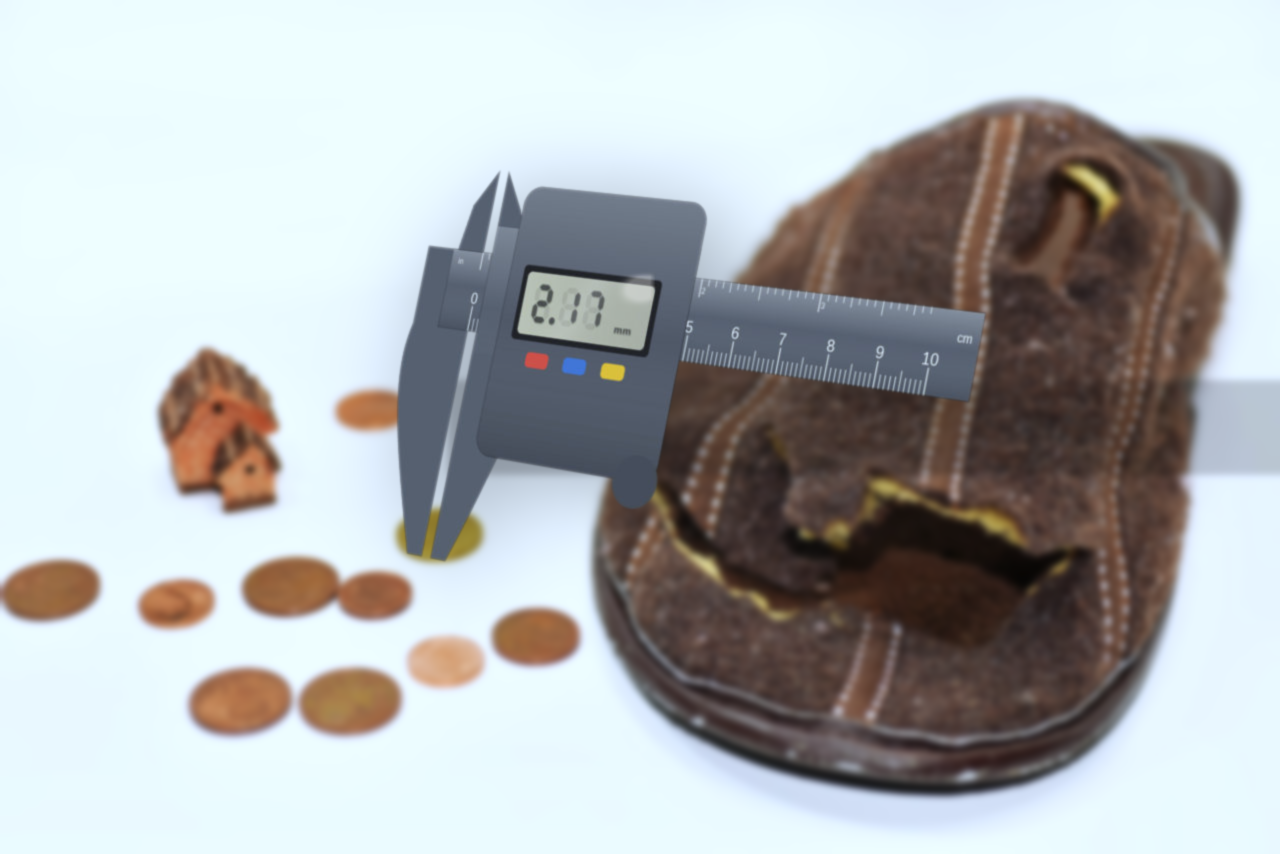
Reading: 2.17 mm
